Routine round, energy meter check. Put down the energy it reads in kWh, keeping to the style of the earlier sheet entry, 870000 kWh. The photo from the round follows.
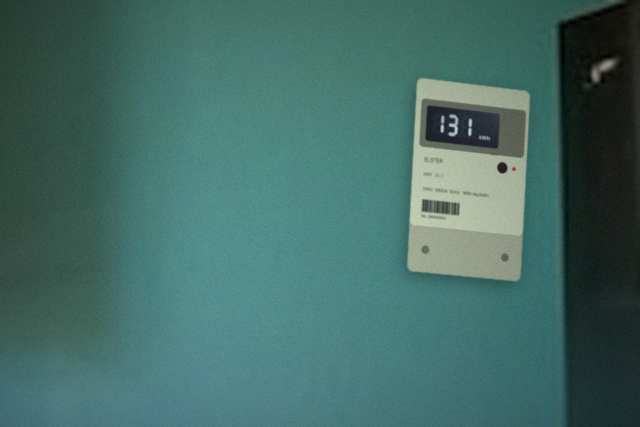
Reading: 131 kWh
